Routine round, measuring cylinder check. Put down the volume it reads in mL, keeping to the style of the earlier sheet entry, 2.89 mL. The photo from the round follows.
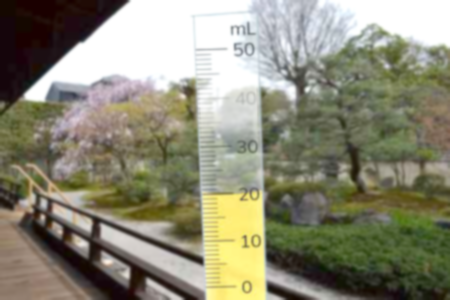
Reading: 20 mL
